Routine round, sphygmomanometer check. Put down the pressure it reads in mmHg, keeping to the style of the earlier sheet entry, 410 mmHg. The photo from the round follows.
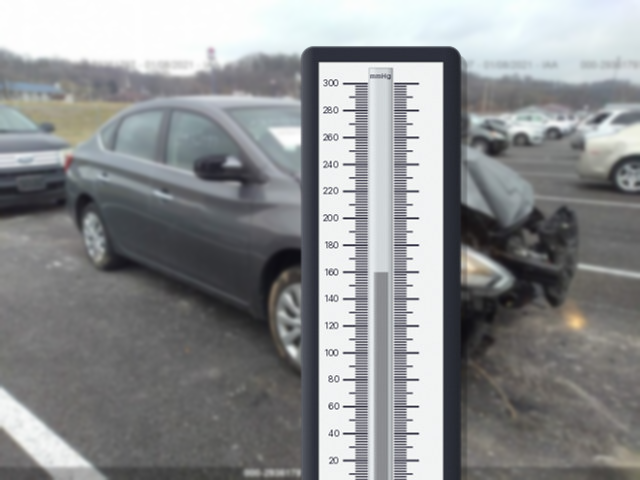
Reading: 160 mmHg
